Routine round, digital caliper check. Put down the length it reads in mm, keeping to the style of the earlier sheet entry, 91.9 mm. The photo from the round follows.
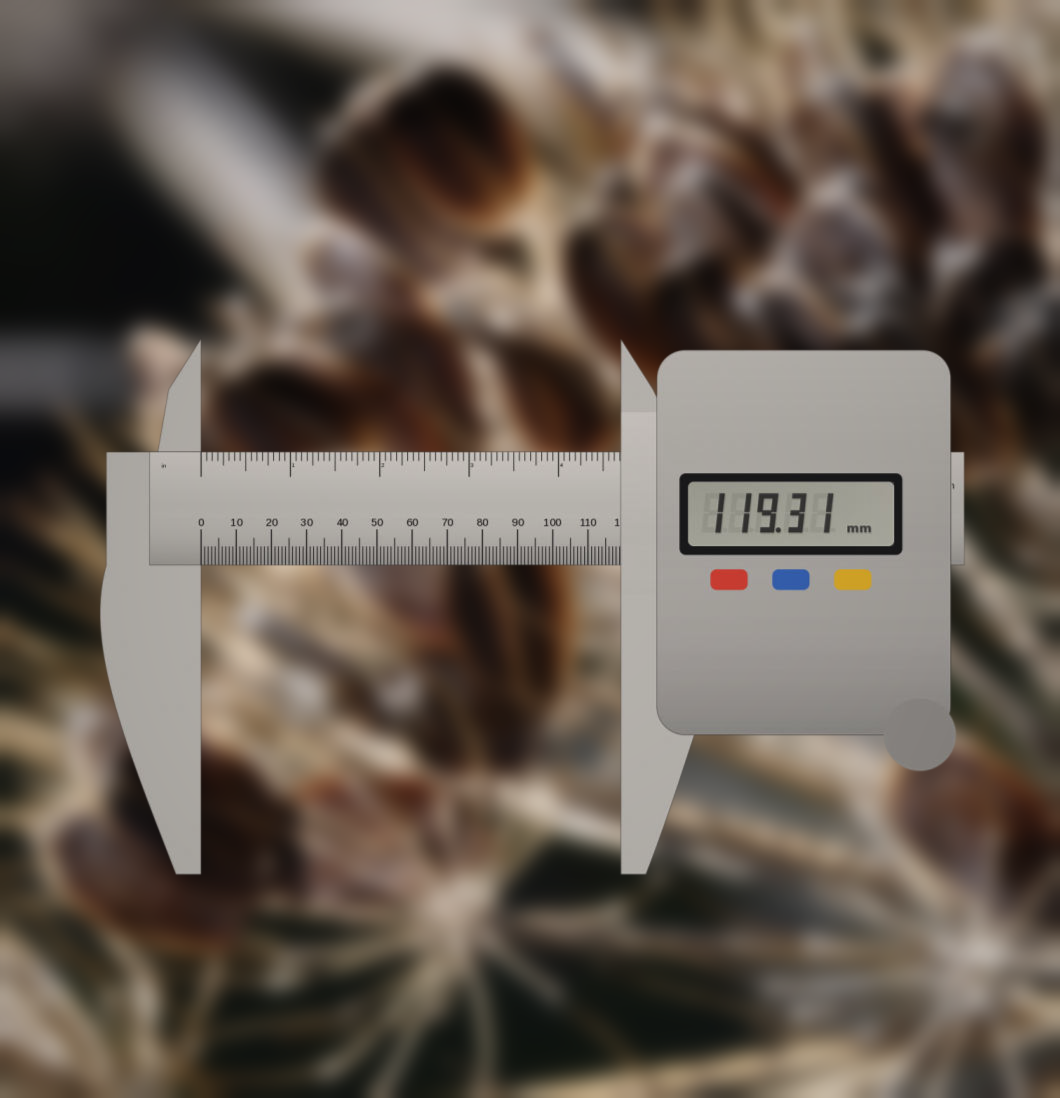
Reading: 119.31 mm
